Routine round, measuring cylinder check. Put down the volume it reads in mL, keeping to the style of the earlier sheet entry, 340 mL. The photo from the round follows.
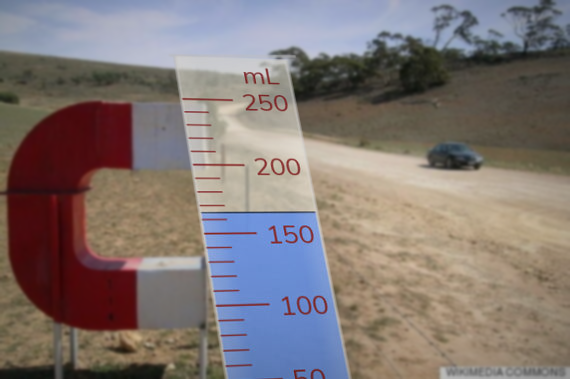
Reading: 165 mL
